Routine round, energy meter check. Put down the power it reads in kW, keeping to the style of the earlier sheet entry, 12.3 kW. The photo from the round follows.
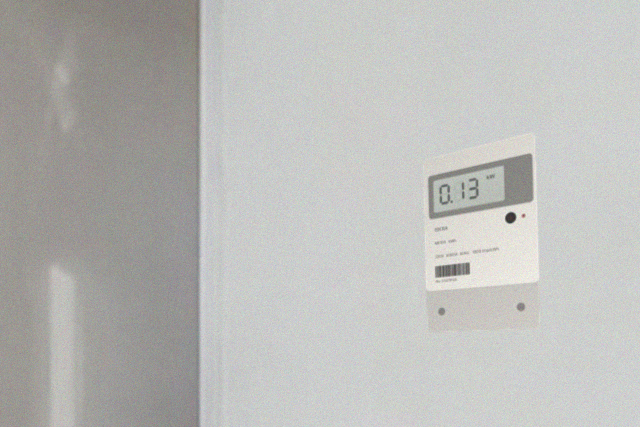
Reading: 0.13 kW
